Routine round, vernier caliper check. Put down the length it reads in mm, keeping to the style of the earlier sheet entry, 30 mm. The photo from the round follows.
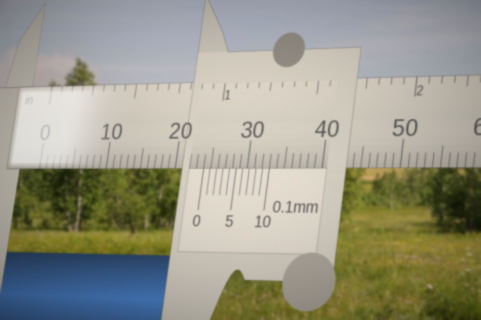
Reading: 24.0 mm
